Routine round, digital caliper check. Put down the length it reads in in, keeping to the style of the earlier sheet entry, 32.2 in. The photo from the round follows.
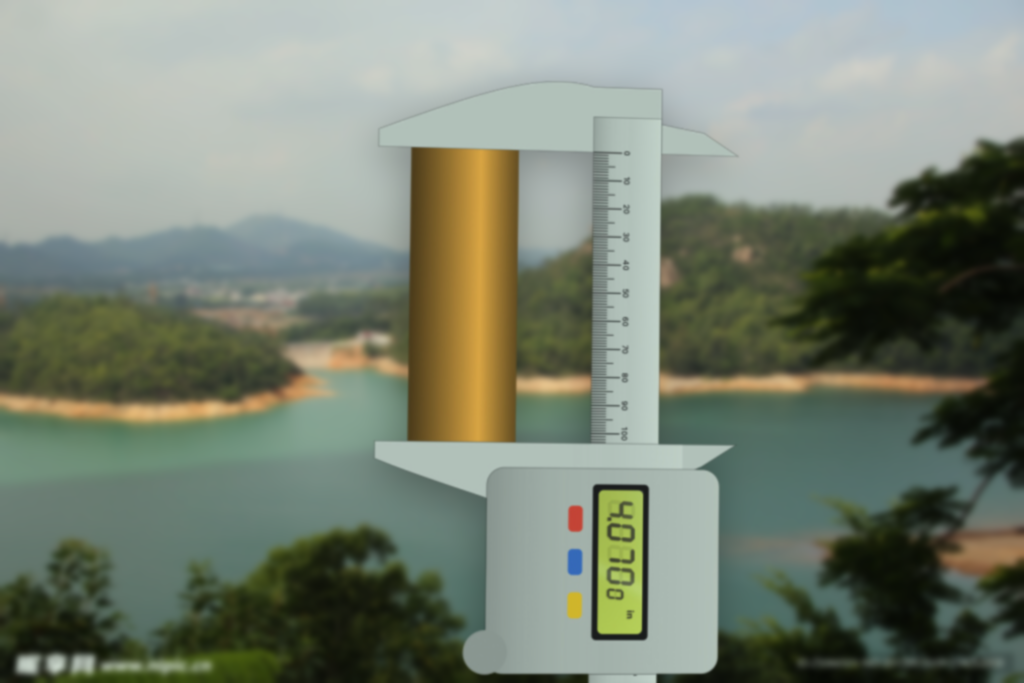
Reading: 4.0700 in
